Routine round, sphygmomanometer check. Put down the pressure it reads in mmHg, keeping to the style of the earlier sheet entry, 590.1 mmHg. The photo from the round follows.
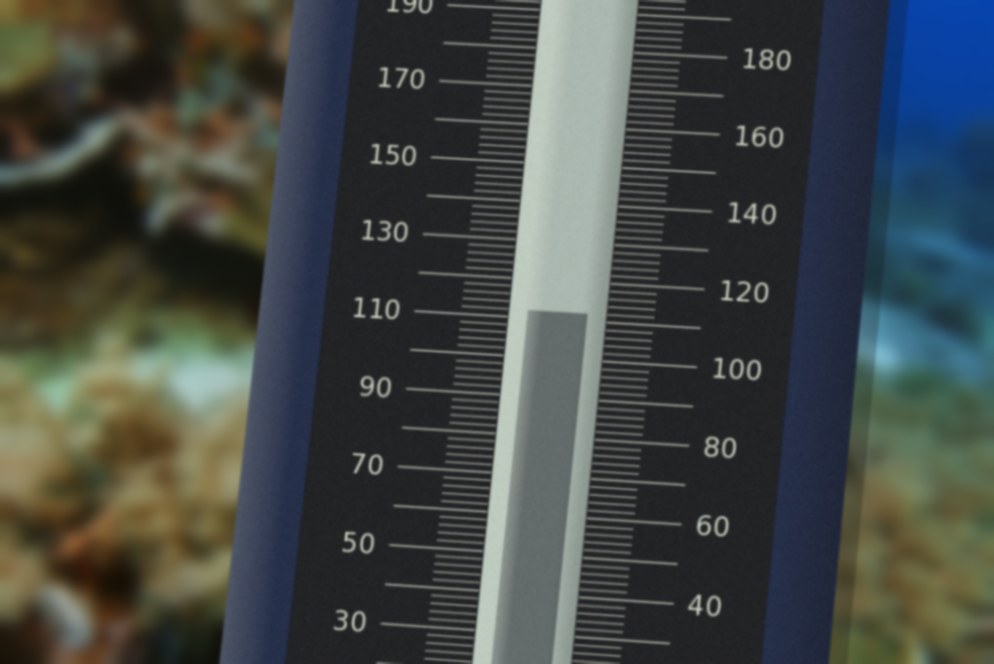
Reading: 112 mmHg
